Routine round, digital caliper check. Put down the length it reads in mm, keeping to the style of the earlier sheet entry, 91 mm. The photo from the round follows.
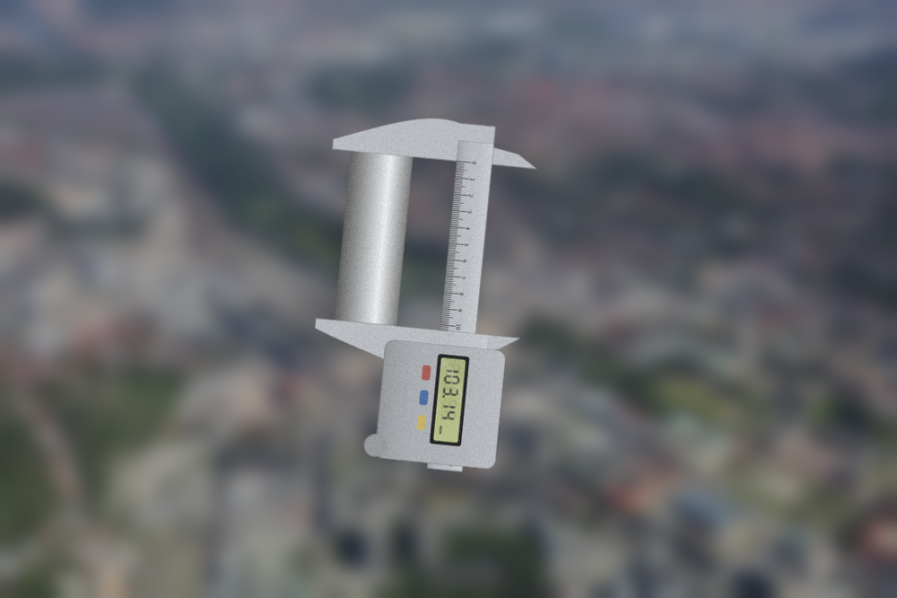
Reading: 103.14 mm
